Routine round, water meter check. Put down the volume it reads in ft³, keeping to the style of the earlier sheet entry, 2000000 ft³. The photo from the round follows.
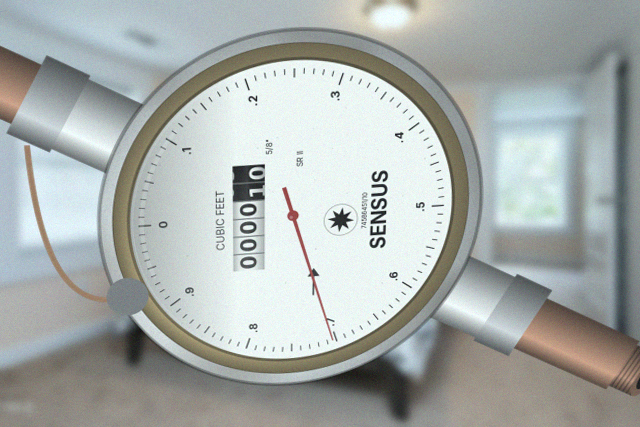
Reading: 9.70 ft³
